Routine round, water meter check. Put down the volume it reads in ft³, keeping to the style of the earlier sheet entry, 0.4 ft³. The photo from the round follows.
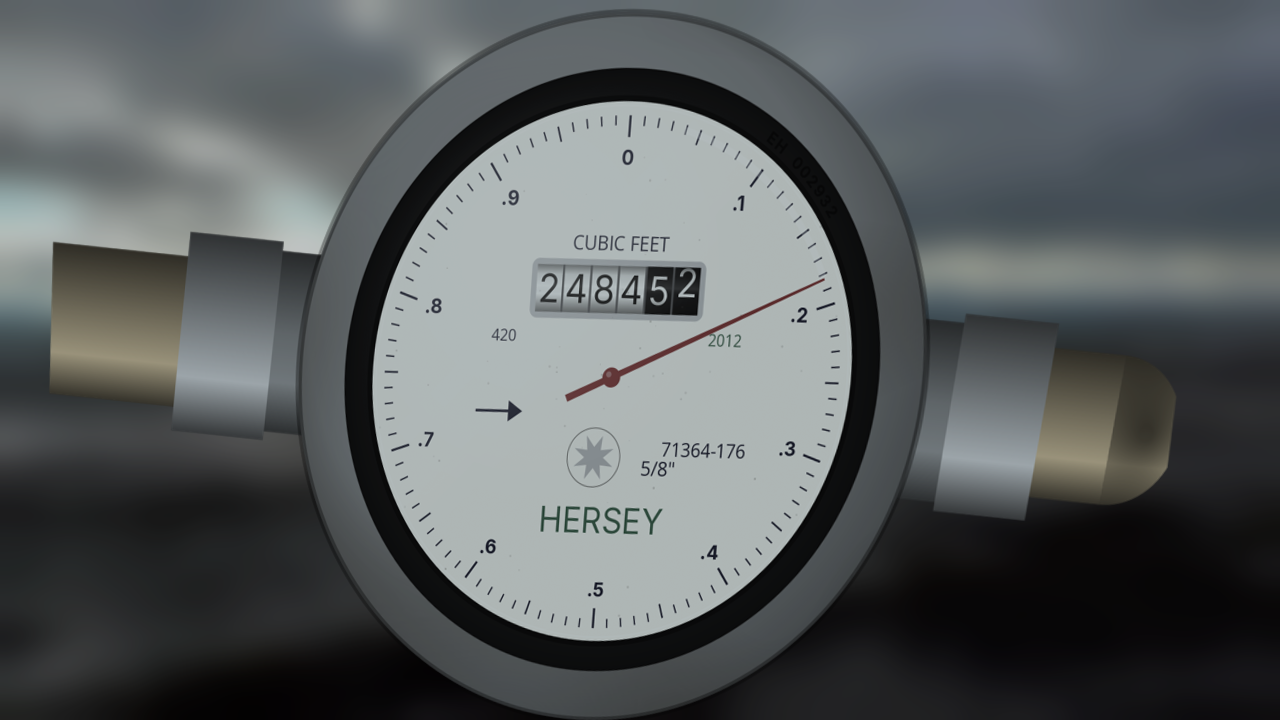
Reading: 248452.18 ft³
